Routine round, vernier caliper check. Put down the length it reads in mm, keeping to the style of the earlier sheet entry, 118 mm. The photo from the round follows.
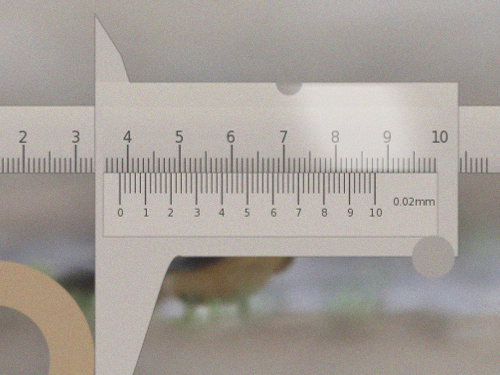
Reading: 38.5 mm
